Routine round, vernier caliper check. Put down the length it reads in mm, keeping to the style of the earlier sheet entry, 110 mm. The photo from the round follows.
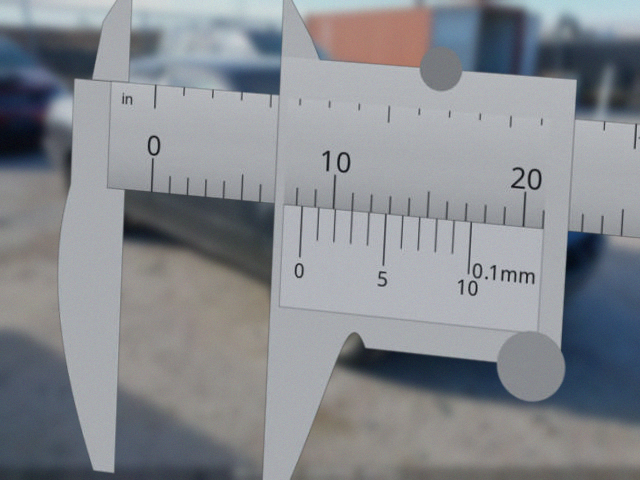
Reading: 8.3 mm
